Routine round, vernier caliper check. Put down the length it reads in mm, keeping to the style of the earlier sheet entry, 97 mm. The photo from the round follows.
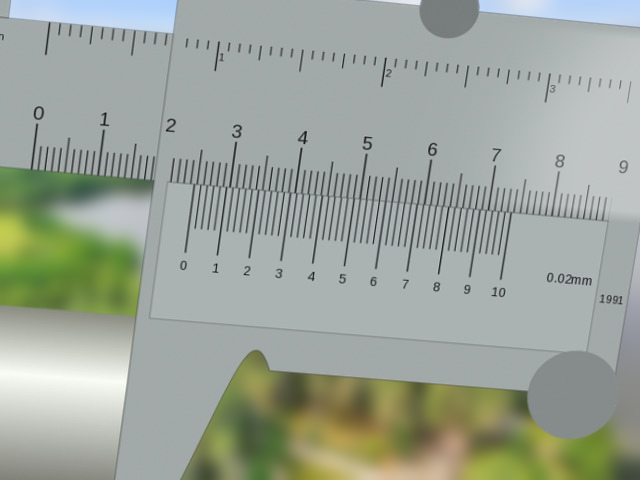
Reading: 24.6 mm
